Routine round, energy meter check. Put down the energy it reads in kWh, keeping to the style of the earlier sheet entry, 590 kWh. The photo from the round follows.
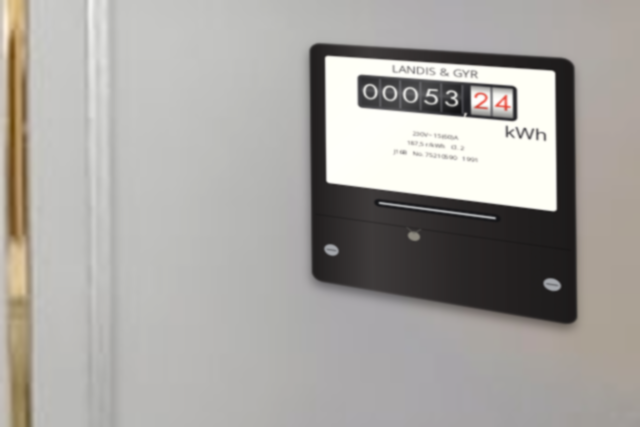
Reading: 53.24 kWh
